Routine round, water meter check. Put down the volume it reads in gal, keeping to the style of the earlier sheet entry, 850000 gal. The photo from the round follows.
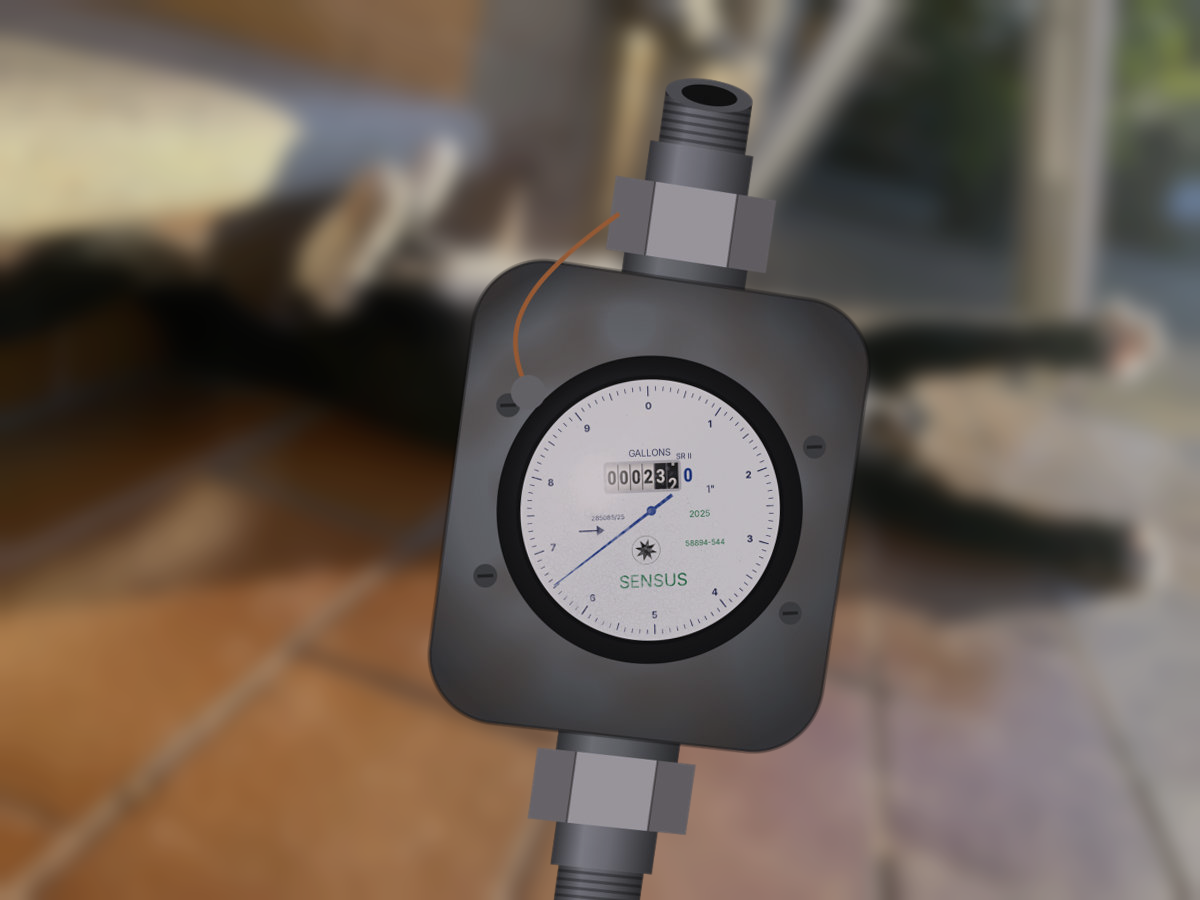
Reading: 2316.5 gal
